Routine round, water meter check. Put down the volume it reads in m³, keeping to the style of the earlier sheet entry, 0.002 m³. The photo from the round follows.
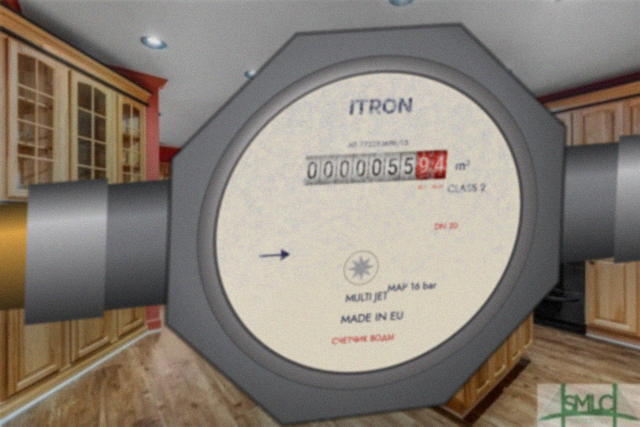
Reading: 55.94 m³
